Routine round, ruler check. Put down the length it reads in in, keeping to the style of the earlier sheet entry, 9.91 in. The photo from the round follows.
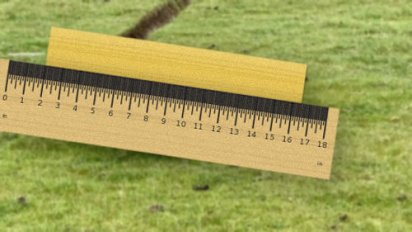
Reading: 14.5 in
